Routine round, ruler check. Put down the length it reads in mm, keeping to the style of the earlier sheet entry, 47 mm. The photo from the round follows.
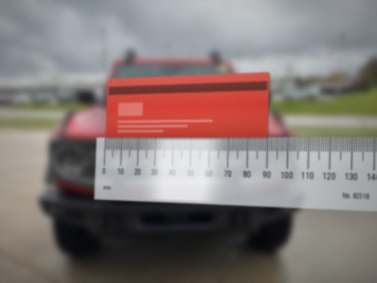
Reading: 90 mm
